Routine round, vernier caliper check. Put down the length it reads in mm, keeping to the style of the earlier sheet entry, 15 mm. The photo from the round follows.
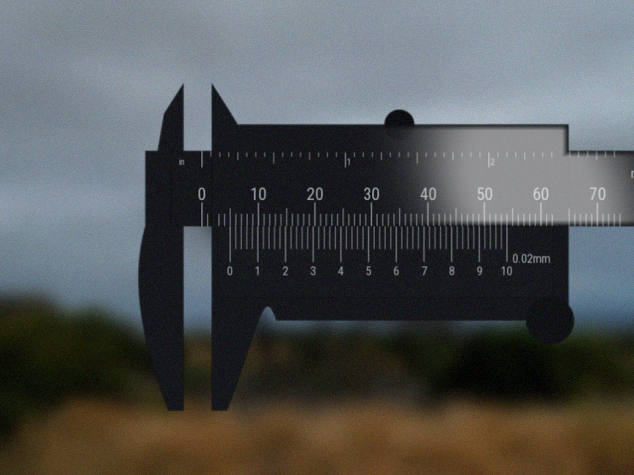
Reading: 5.0 mm
